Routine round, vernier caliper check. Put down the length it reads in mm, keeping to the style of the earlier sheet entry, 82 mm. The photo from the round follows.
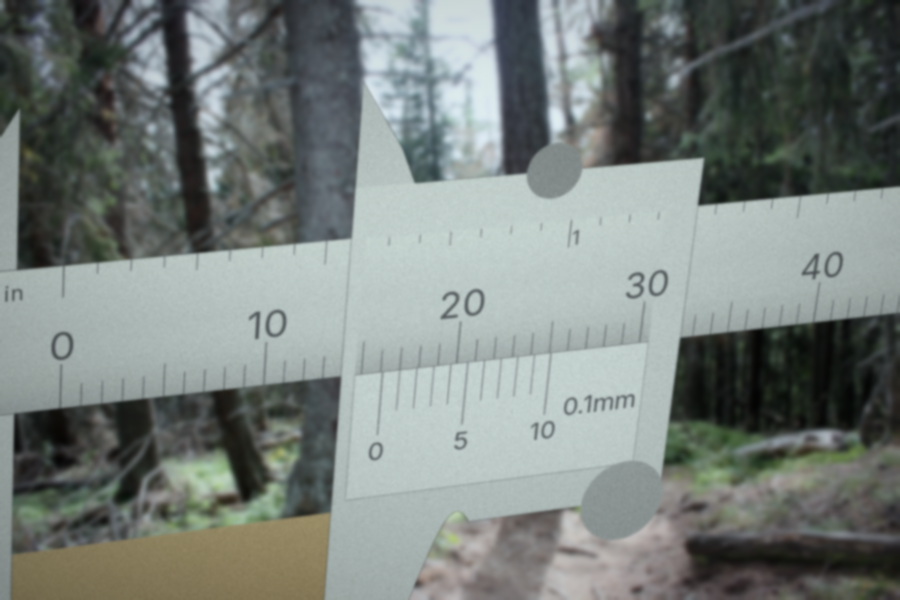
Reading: 16.1 mm
